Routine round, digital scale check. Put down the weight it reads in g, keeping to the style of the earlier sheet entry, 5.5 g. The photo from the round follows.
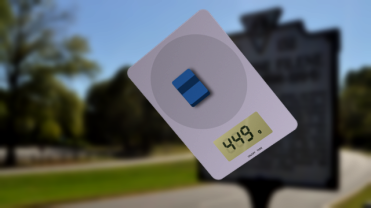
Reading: 449 g
